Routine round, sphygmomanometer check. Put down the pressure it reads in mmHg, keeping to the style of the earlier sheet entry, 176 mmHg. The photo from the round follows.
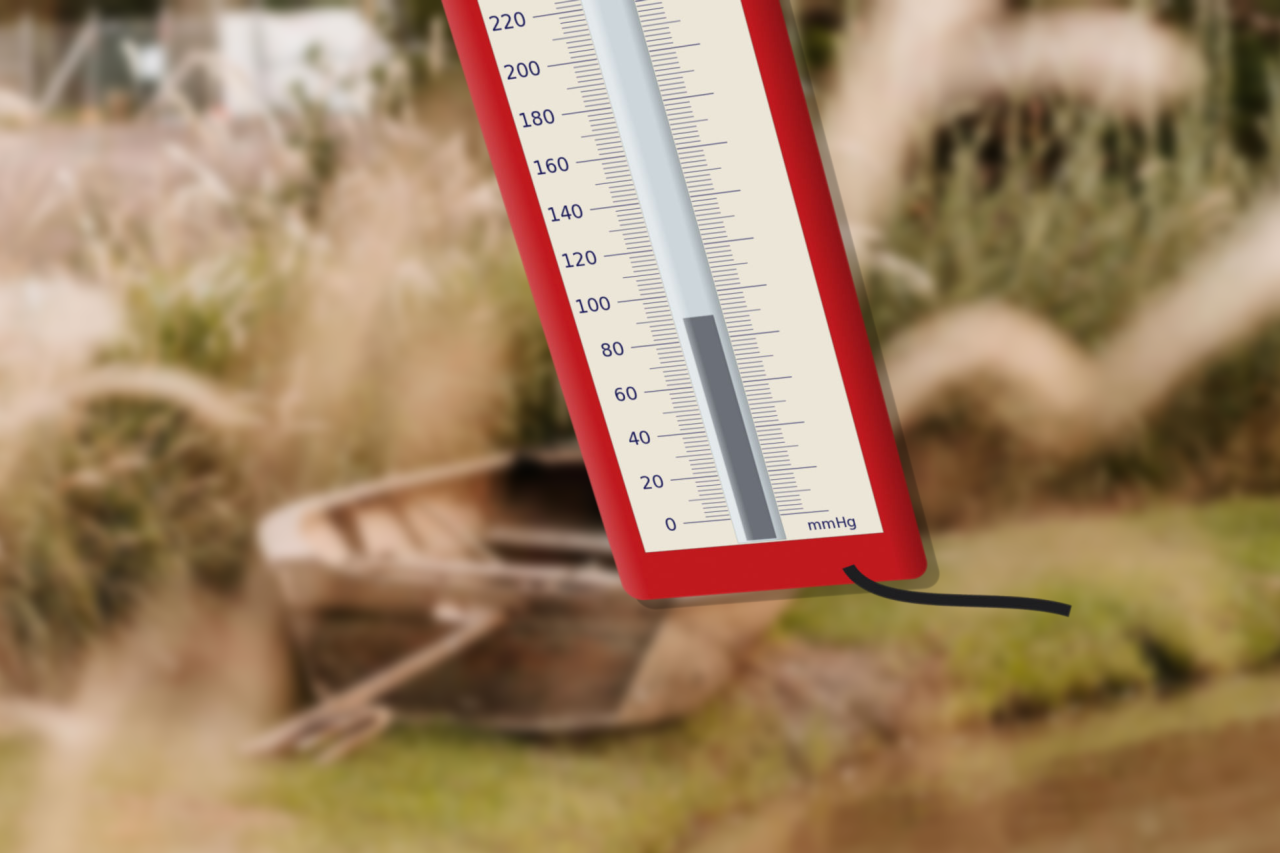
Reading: 90 mmHg
